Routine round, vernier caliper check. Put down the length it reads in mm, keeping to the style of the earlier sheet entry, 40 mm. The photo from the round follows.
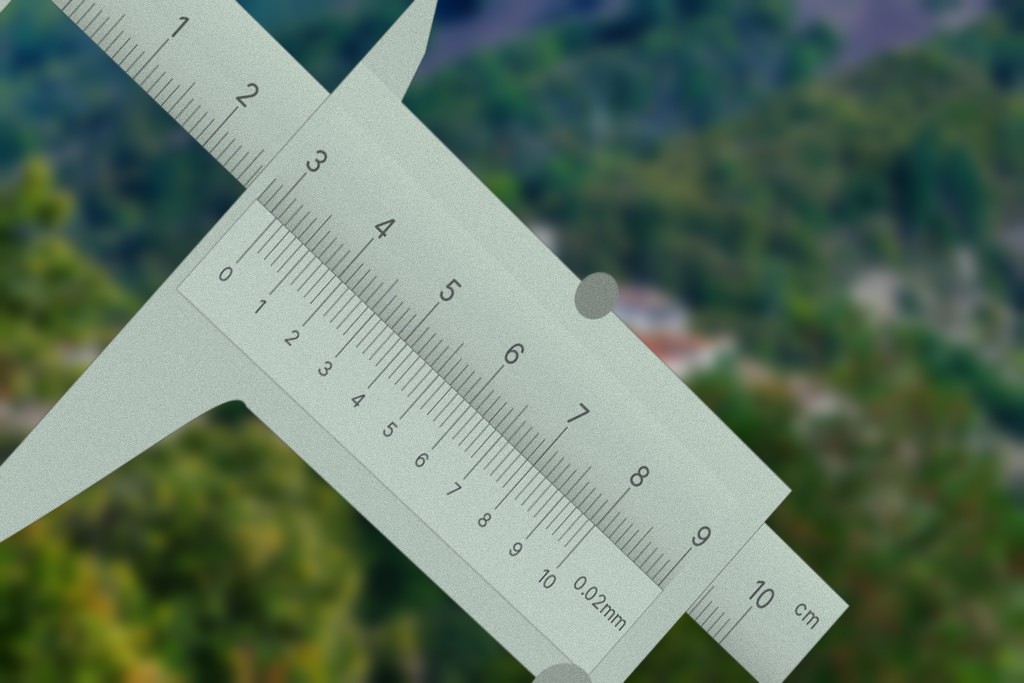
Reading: 30.8 mm
